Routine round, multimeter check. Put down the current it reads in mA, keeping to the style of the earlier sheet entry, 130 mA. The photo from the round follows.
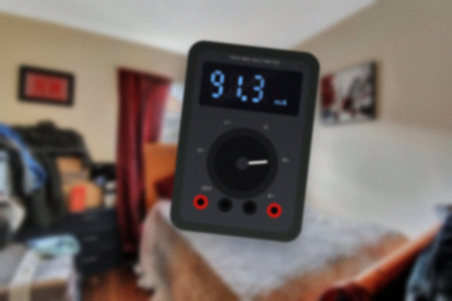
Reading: 91.3 mA
